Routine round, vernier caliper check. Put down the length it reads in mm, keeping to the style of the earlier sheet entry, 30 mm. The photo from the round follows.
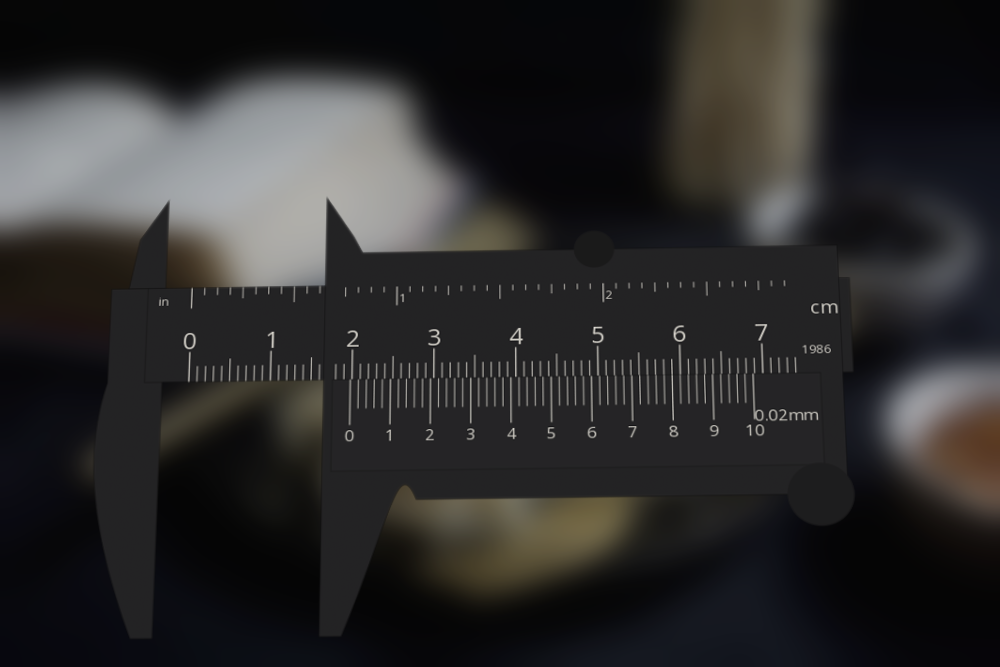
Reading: 19.8 mm
